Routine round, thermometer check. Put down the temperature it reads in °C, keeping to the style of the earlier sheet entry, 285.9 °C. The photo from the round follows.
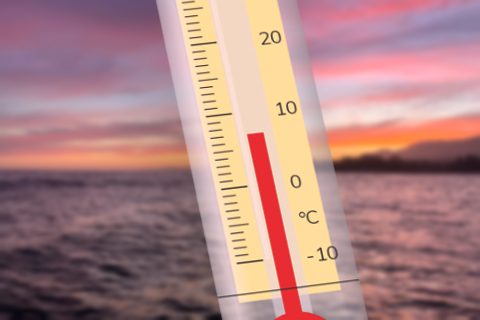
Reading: 7 °C
